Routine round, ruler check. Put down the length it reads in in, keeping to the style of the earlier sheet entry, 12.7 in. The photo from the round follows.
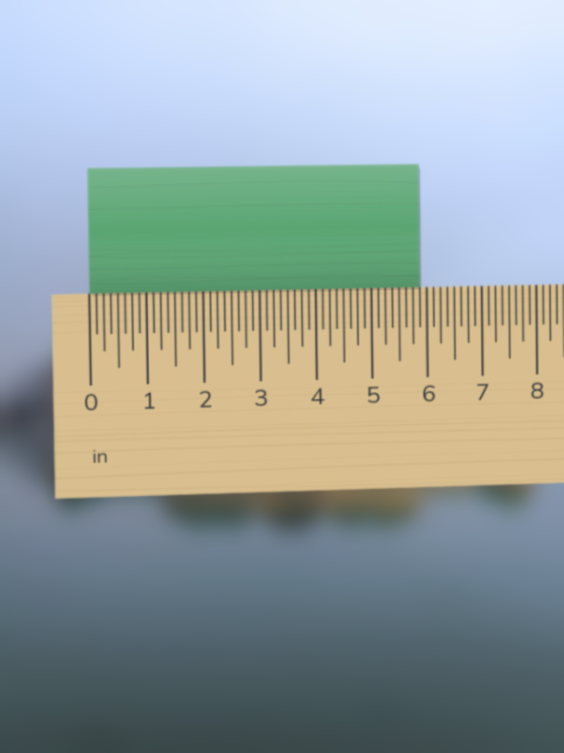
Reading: 5.875 in
